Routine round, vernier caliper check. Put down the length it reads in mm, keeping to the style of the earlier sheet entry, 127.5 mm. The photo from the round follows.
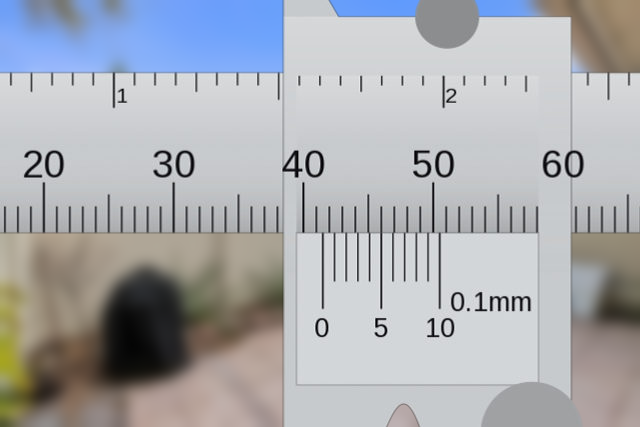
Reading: 41.5 mm
